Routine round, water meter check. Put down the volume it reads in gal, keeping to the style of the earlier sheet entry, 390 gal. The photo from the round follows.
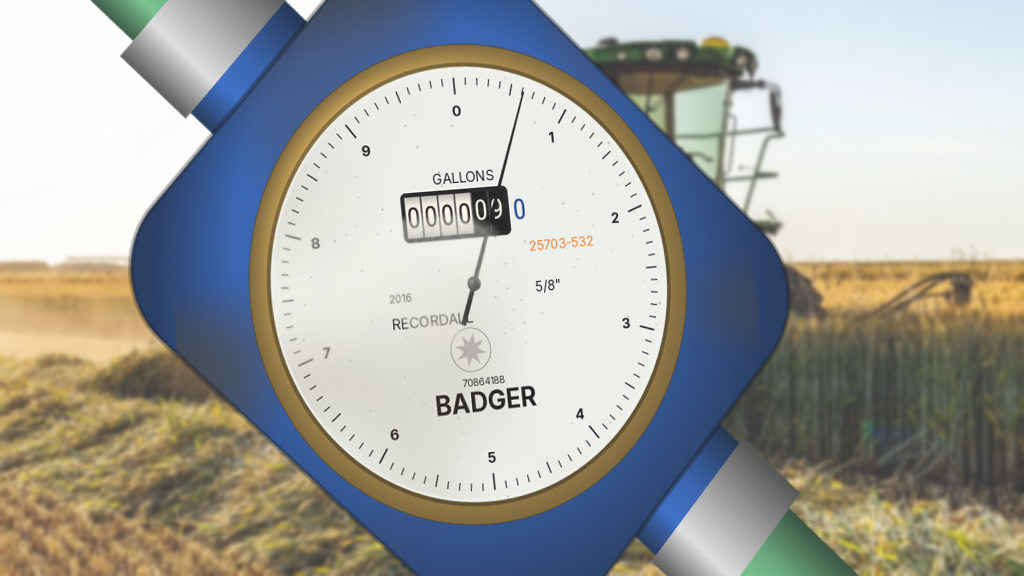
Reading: 90.6 gal
